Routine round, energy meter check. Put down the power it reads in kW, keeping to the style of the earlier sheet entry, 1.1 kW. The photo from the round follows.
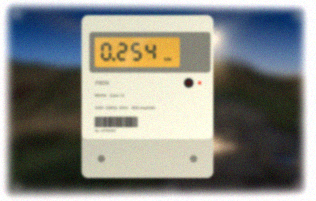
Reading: 0.254 kW
